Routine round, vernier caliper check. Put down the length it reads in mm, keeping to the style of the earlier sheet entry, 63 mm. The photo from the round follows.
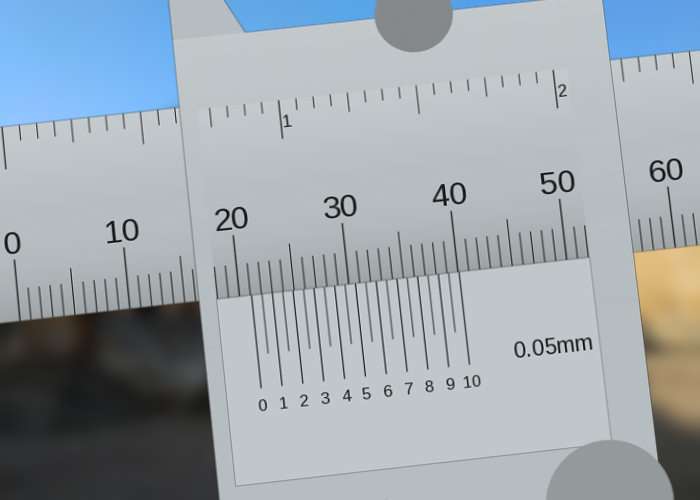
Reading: 21.1 mm
